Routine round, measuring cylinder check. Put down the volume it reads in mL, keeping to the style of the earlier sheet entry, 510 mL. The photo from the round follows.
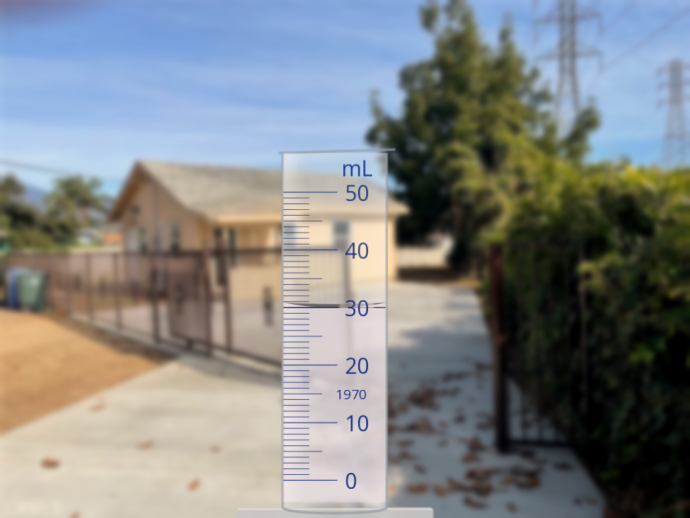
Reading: 30 mL
